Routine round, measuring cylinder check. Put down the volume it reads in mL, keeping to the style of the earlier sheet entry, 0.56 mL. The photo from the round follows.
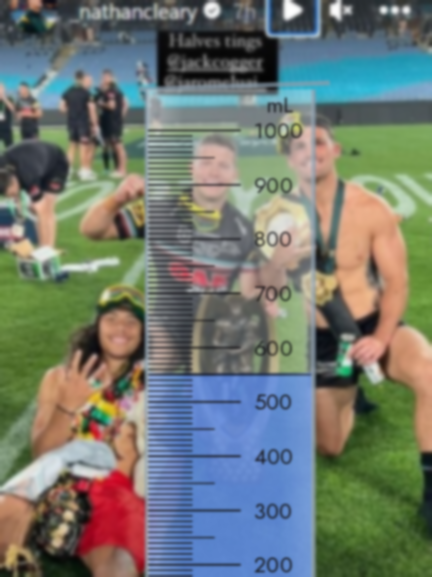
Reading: 550 mL
